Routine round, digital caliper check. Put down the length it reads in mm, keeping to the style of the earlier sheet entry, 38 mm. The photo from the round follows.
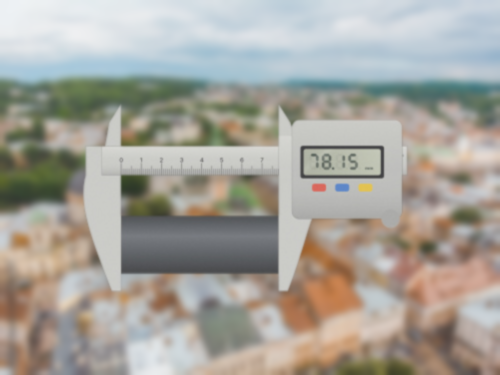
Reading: 78.15 mm
